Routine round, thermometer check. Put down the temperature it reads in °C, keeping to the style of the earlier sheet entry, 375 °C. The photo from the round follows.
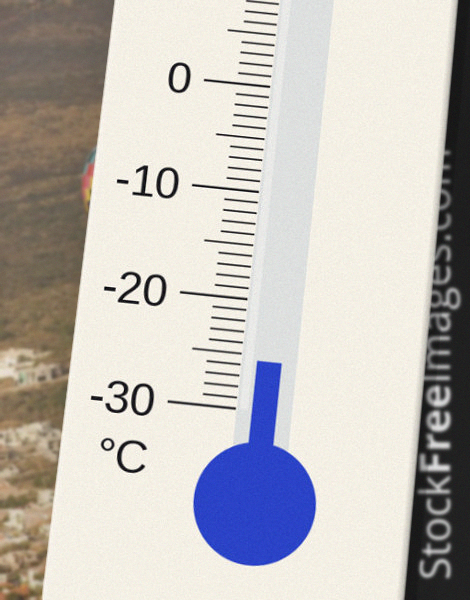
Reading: -25.5 °C
